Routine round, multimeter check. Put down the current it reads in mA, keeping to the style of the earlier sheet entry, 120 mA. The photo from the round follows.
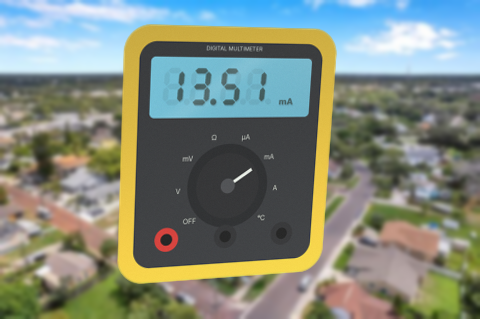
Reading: 13.51 mA
